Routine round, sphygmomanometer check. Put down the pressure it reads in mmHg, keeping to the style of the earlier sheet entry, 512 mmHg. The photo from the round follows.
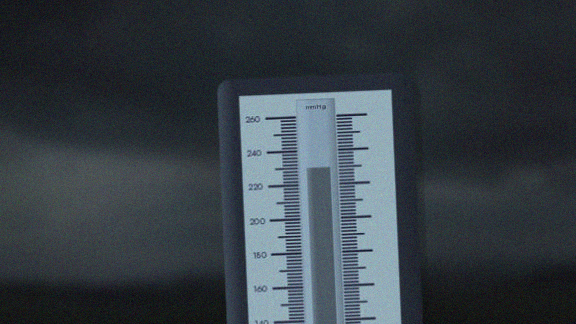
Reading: 230 mmHg
